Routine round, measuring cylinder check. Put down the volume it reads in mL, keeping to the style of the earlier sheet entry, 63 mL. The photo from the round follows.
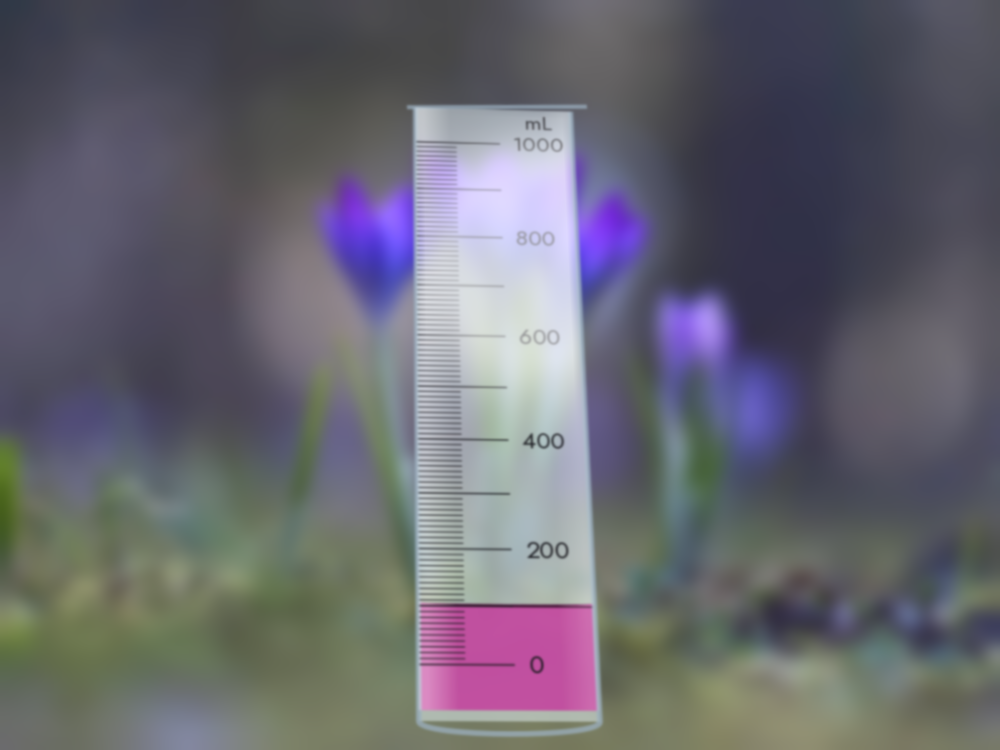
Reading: 100 mL
